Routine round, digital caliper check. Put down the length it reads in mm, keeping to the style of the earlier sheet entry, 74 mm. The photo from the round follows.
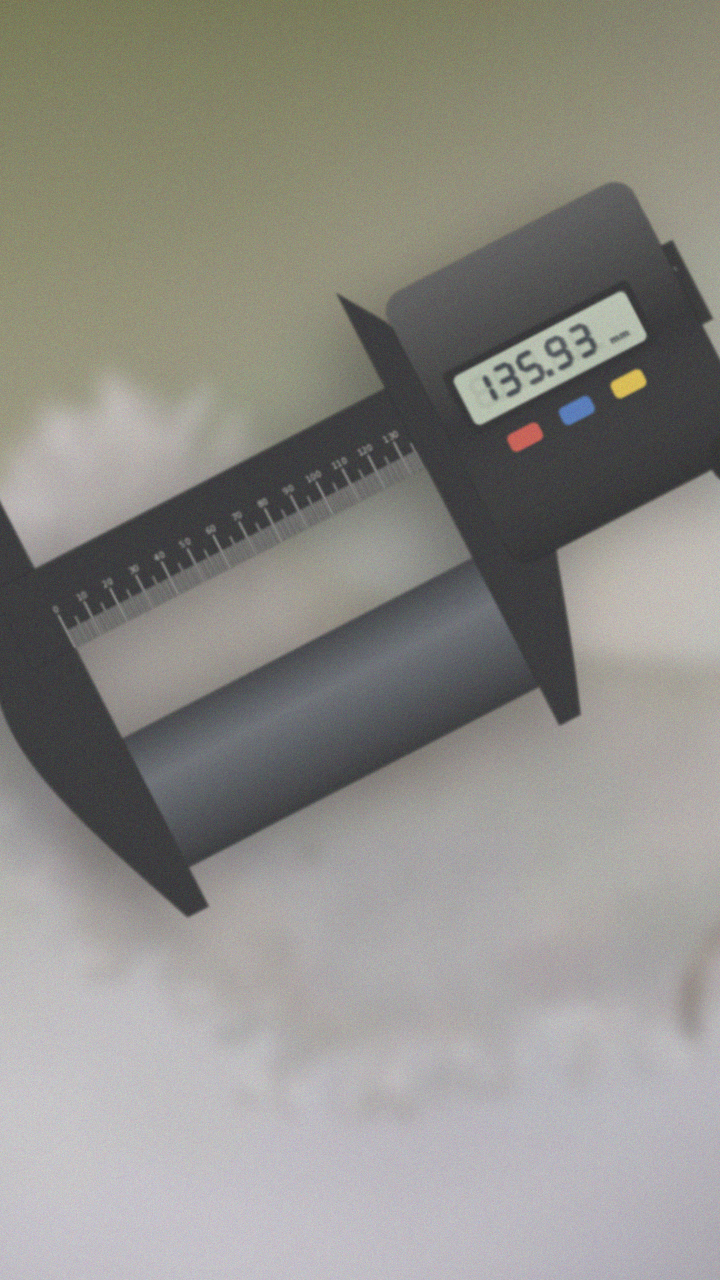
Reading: 135.93 mm
